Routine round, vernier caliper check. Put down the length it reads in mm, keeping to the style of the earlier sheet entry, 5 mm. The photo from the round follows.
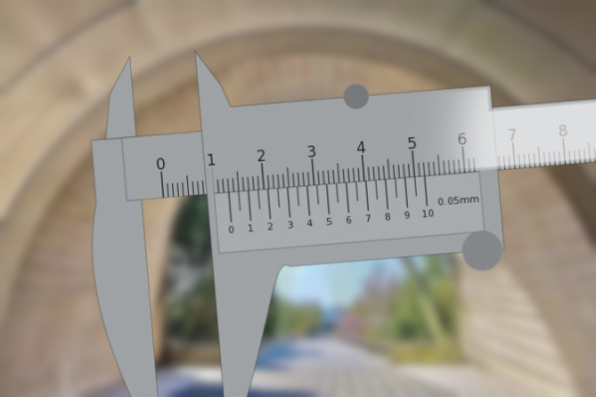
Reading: 13.0 mm
